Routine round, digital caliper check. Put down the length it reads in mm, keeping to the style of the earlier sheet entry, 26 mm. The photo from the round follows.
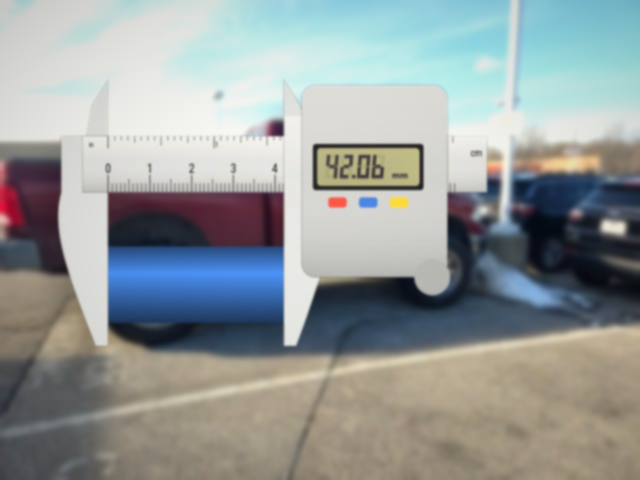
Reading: 42.06 mm
